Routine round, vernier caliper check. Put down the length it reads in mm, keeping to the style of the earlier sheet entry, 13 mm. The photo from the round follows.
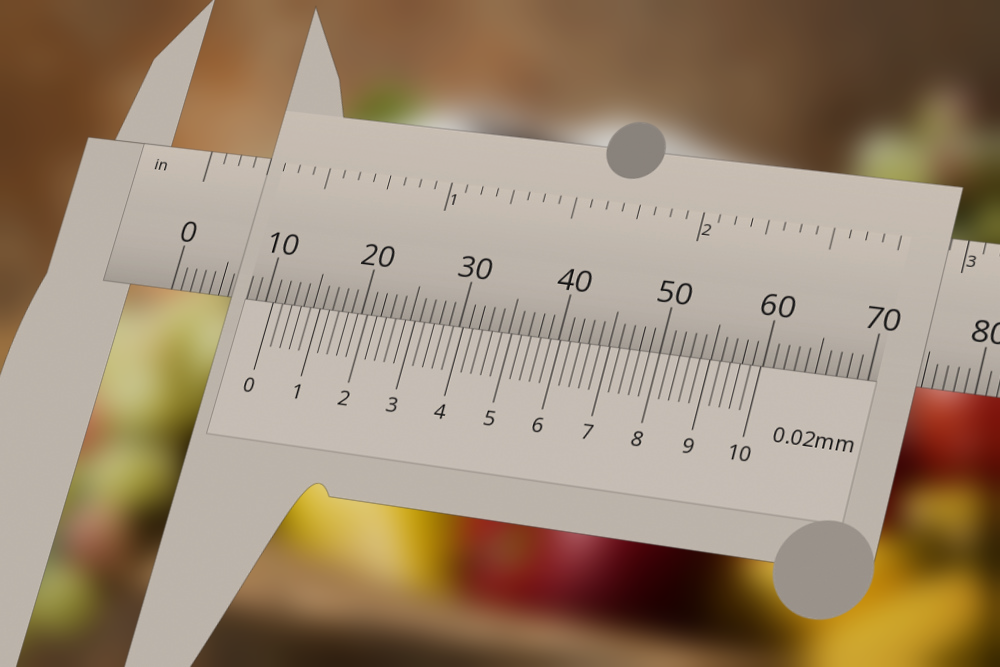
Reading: 10.8 mm
